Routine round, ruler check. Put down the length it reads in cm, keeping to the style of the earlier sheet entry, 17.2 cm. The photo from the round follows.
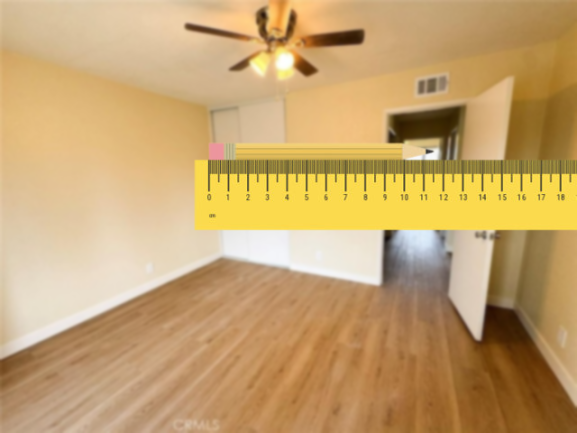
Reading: 11.5 cm
